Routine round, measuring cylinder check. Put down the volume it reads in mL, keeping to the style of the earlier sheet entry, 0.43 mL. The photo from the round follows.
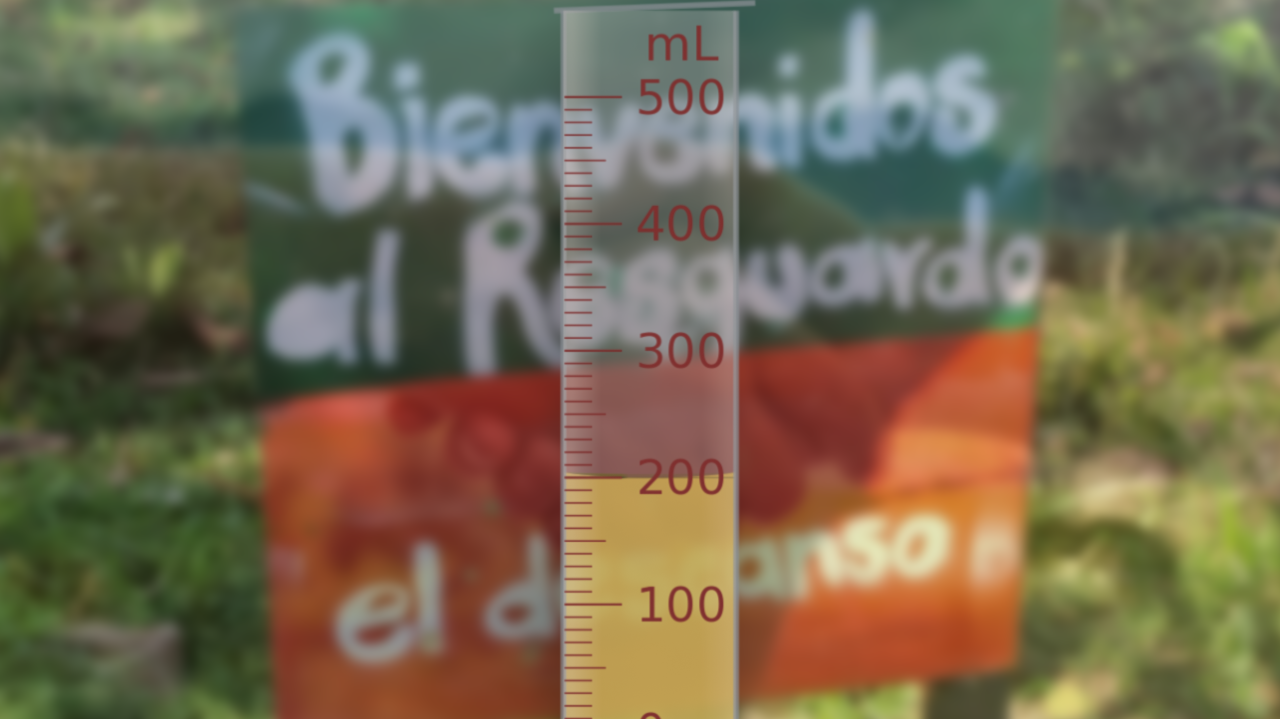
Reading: 200 mL
